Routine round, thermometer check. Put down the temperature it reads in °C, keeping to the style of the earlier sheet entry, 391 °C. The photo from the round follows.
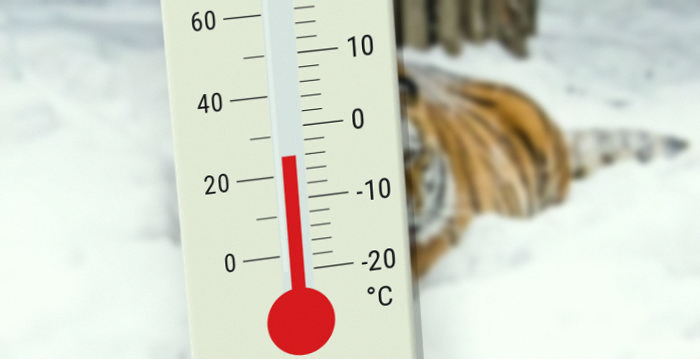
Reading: -4 °C
